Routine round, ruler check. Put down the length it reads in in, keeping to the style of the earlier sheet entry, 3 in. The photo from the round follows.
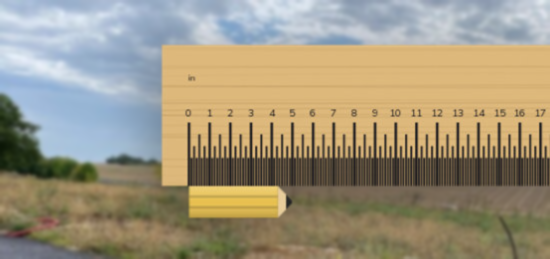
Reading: 5 in
